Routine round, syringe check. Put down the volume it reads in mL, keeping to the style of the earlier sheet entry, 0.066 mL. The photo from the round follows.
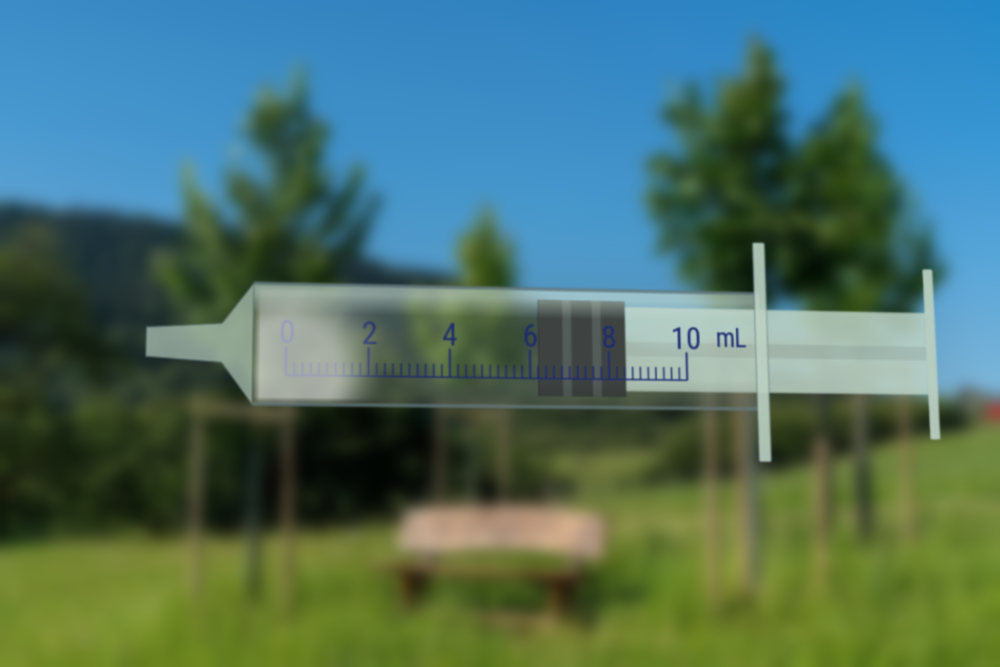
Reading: 6.2 mL
